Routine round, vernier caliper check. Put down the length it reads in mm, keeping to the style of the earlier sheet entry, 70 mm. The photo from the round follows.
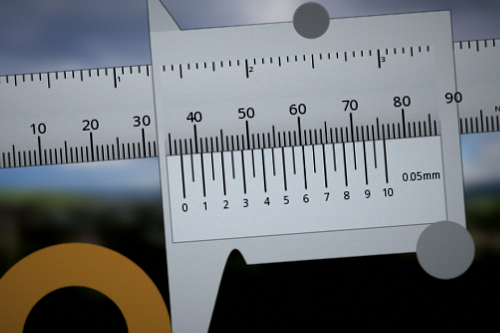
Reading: 37.0 mm
